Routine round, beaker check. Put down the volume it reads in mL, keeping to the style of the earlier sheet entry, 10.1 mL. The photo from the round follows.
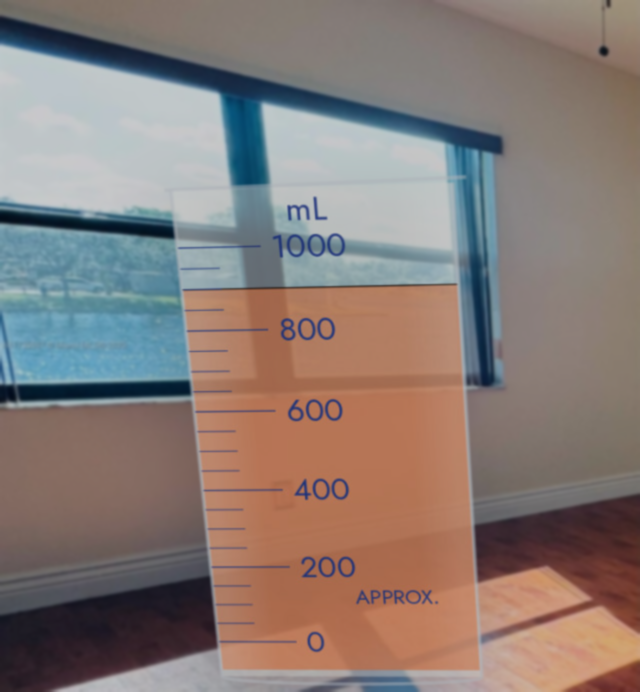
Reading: 900 mL
